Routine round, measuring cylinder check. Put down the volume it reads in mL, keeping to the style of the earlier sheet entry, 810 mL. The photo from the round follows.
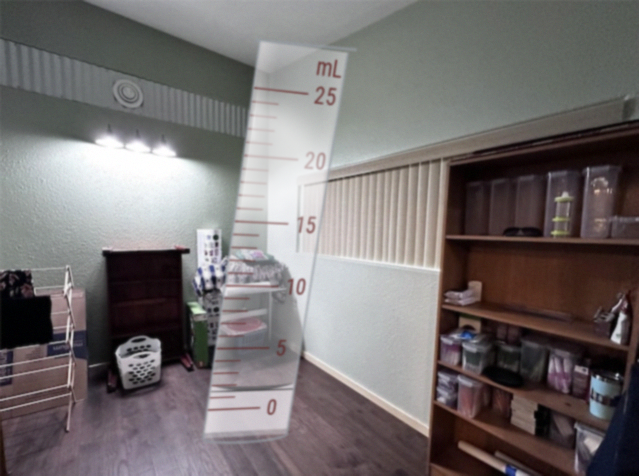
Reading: 1.5 mL
